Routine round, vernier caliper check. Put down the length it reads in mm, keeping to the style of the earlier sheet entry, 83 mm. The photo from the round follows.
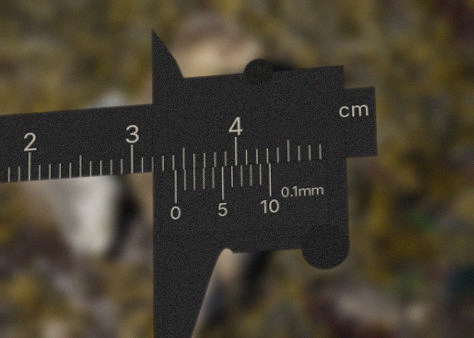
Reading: 34.2 mm
